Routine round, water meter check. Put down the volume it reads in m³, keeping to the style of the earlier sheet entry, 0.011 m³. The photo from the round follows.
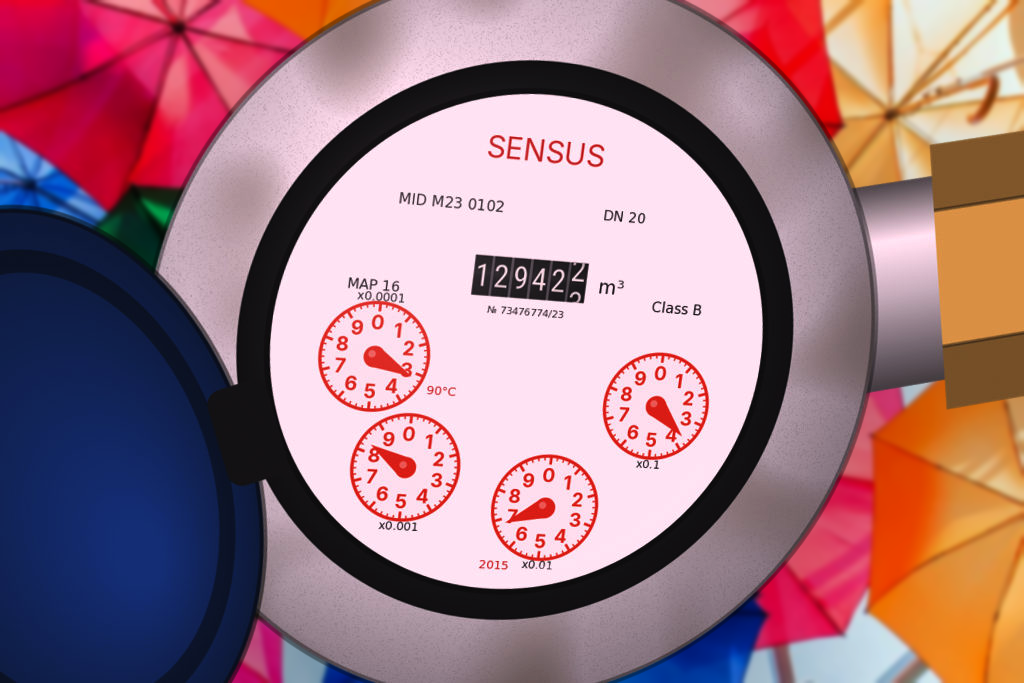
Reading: 129422.3683 m³
